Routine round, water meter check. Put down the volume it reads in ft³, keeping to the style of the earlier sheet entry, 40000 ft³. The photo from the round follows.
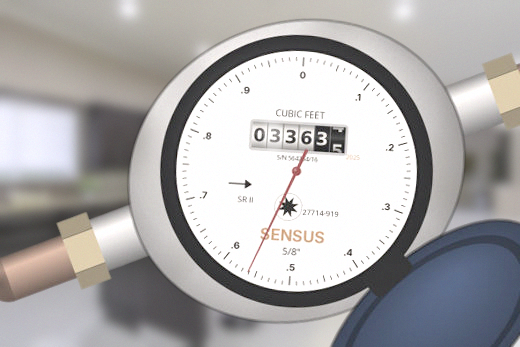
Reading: 33634.56 ft³
